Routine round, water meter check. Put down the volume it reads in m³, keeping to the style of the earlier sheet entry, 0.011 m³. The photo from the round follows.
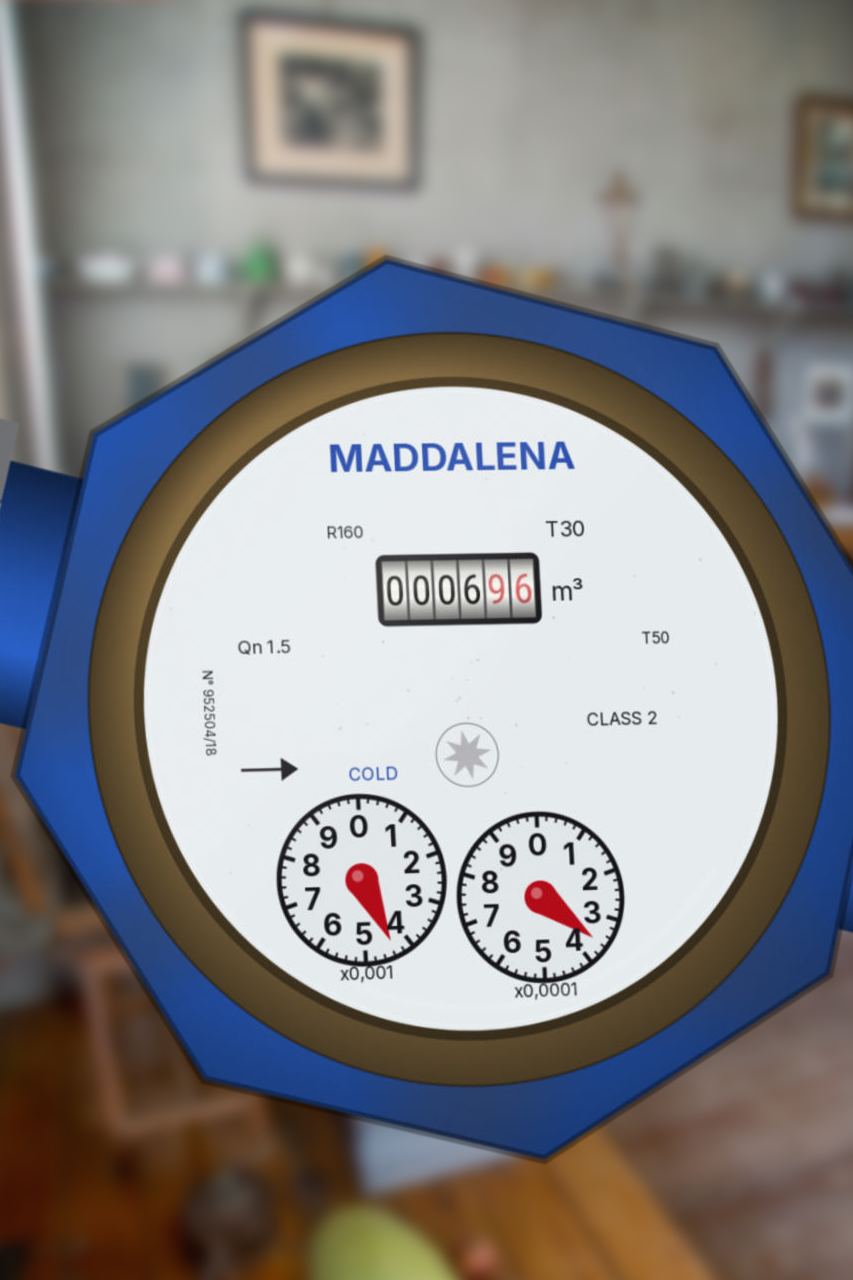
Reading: 6.9643 m³
